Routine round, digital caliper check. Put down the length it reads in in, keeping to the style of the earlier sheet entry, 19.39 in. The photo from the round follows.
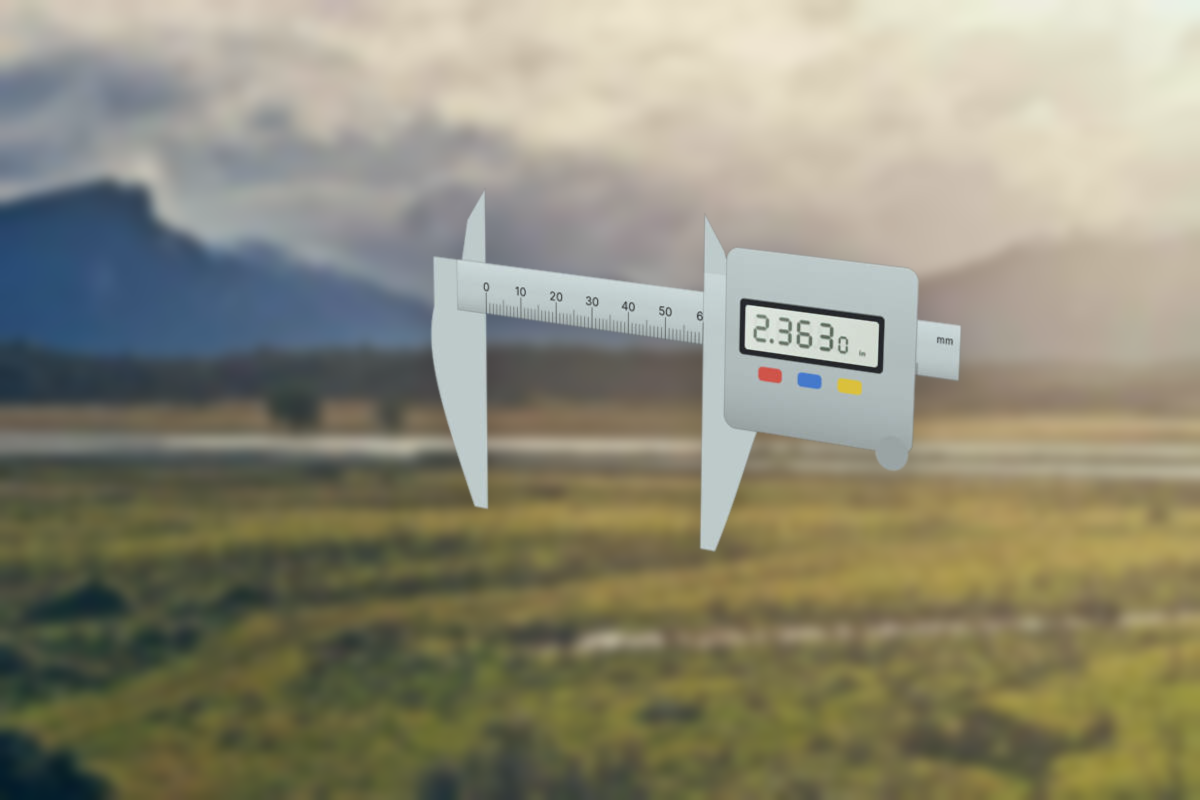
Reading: 2.3630 in
